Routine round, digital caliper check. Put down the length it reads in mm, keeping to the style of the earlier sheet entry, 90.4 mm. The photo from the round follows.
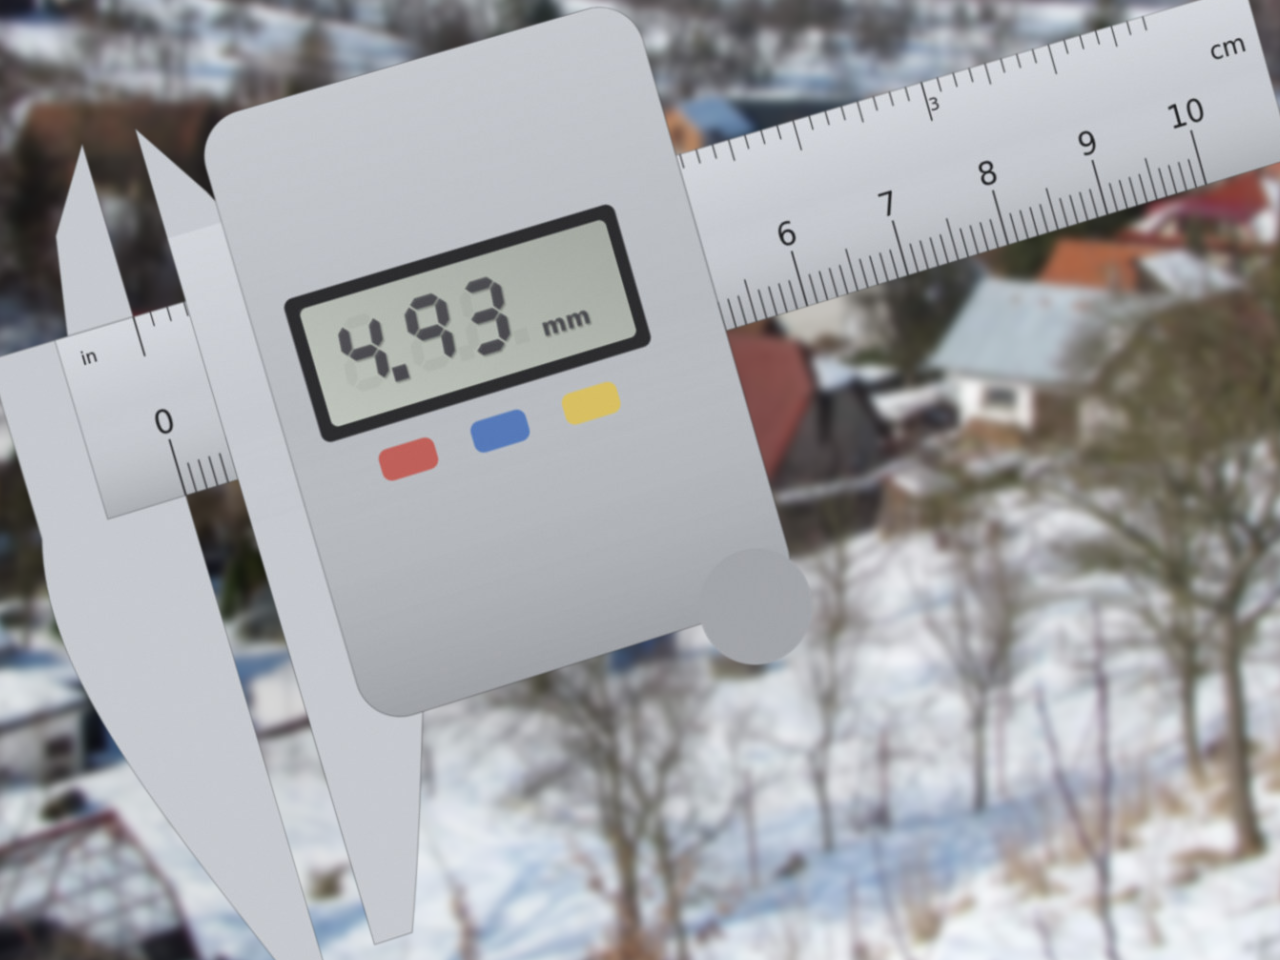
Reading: 4.93 mm
